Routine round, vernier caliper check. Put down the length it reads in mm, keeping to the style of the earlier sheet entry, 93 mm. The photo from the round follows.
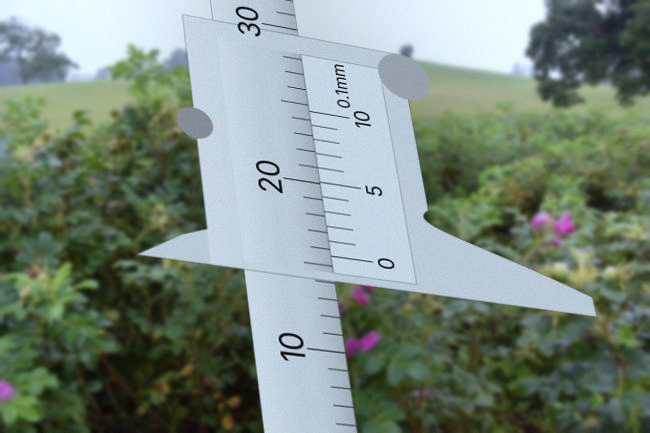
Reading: 15.6 mm
